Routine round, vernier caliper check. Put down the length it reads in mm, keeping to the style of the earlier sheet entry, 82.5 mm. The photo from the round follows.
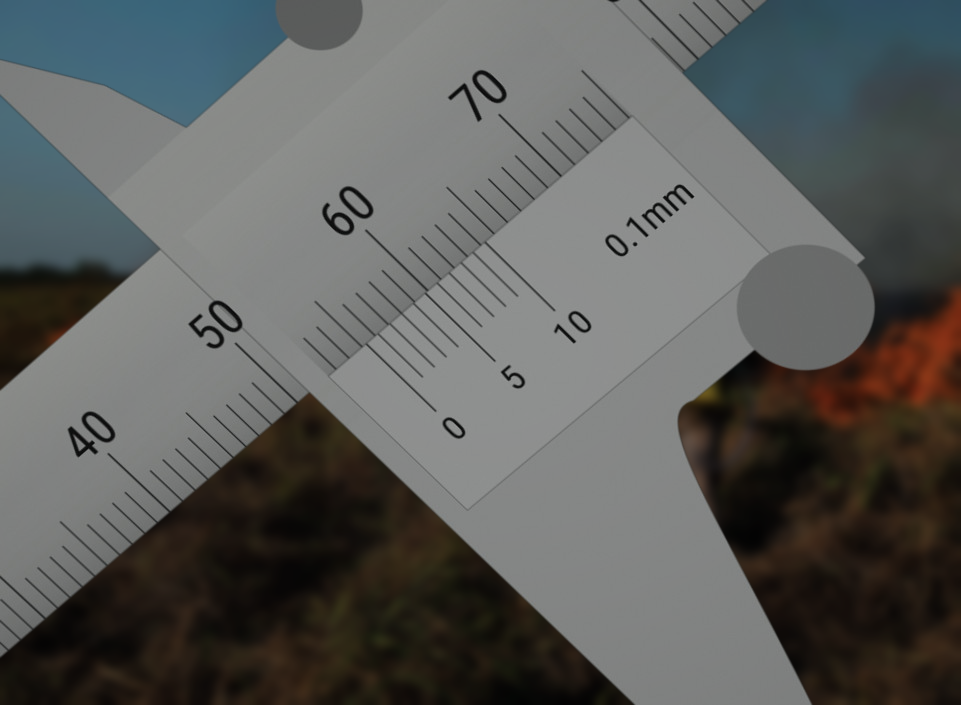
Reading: 55.3 mm
